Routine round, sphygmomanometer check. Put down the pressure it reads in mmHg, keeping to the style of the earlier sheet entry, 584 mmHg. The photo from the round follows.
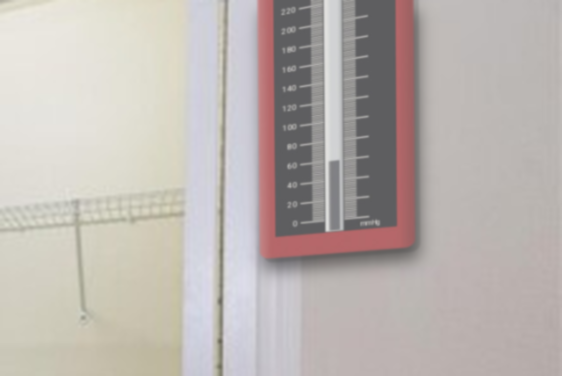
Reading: 60 mmHg
